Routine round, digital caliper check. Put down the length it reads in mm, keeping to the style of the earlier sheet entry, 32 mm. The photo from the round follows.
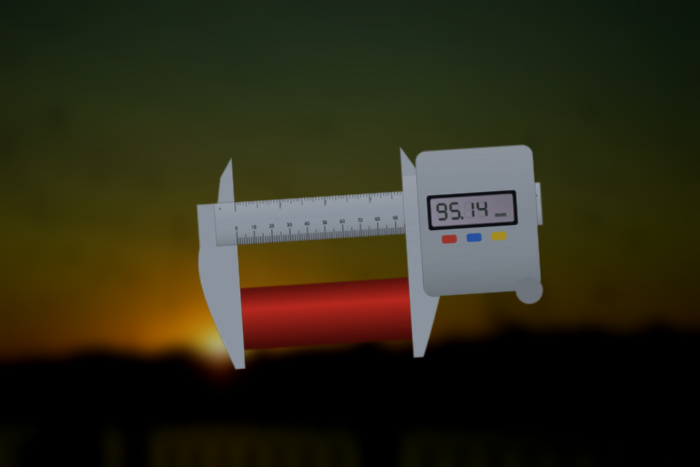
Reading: 95.14 mm
